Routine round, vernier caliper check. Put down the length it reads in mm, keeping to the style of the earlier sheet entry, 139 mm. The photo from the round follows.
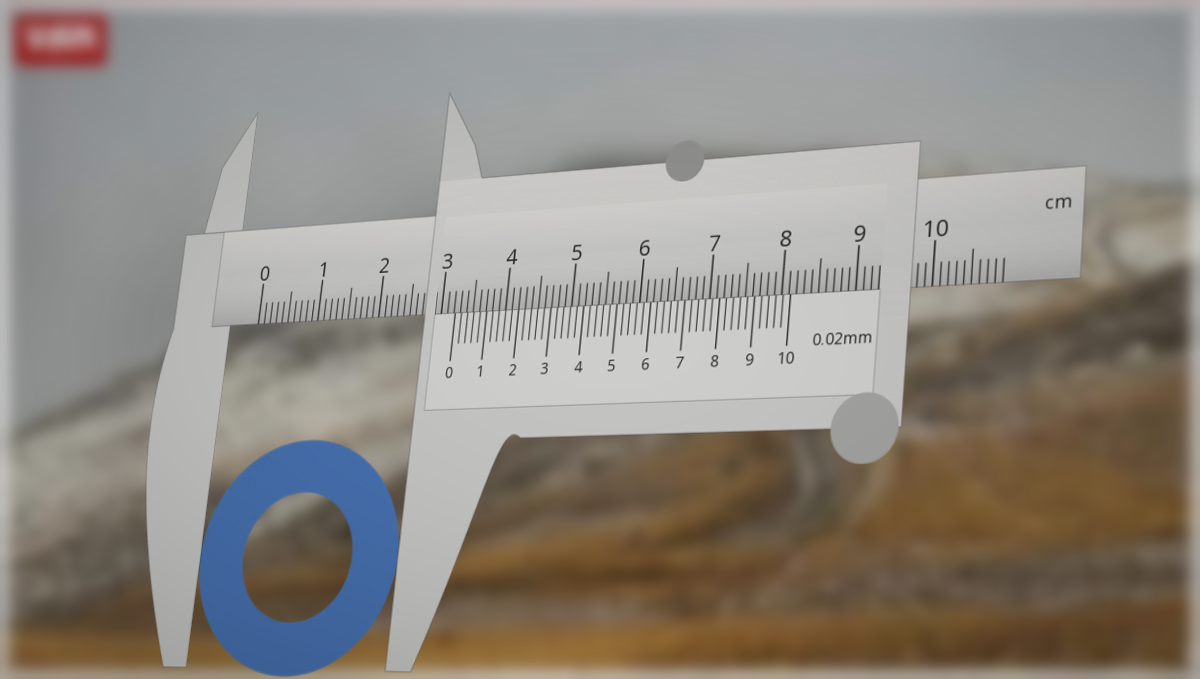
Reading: 32.2 mm
